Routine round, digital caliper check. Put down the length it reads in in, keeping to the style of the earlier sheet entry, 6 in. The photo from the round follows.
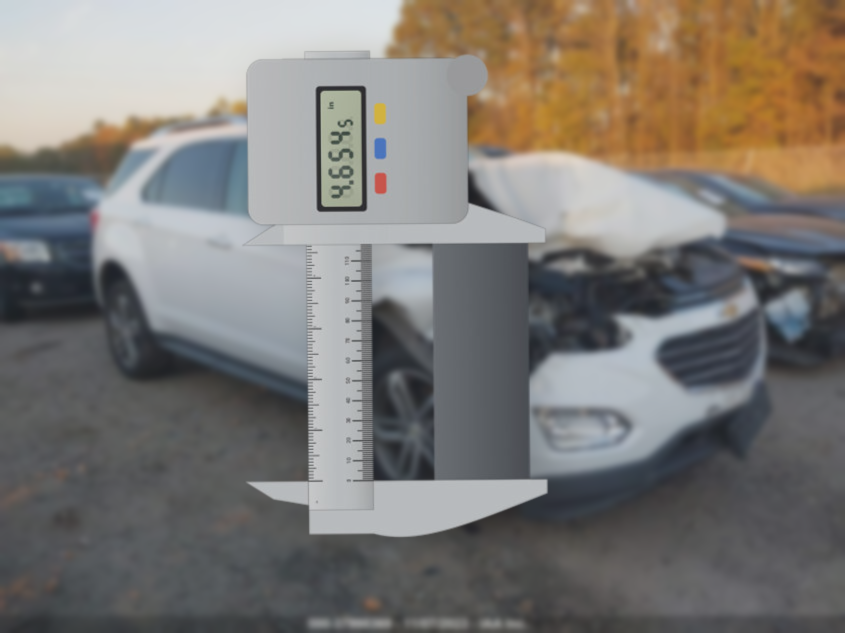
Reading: 4.6545 in
